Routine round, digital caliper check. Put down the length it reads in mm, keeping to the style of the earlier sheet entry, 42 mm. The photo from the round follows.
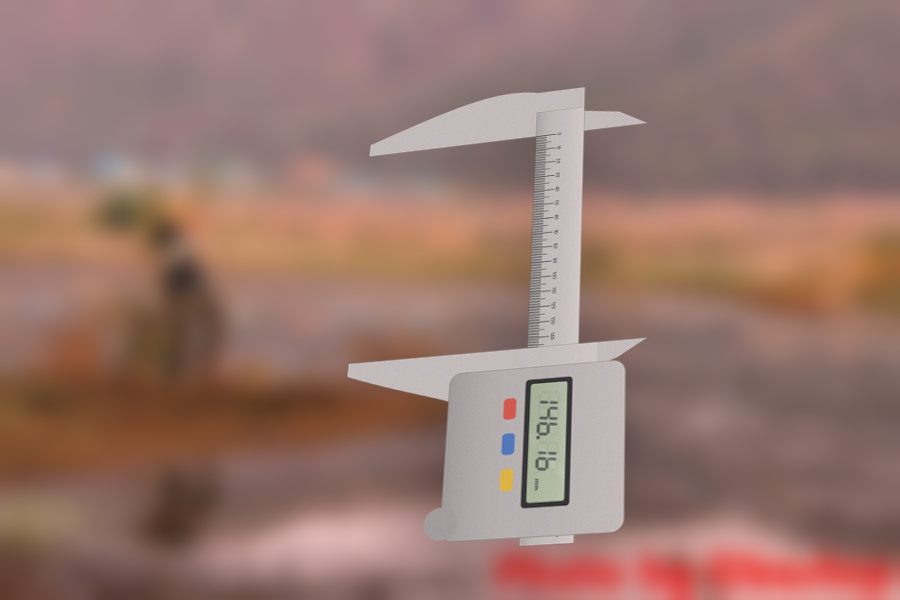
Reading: 146.16 mm
